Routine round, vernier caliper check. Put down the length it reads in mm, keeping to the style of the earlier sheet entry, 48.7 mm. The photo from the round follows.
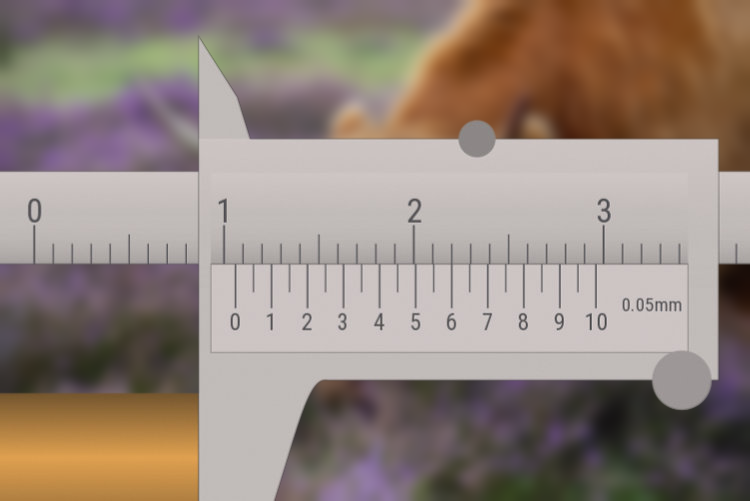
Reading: 10.6 mm
